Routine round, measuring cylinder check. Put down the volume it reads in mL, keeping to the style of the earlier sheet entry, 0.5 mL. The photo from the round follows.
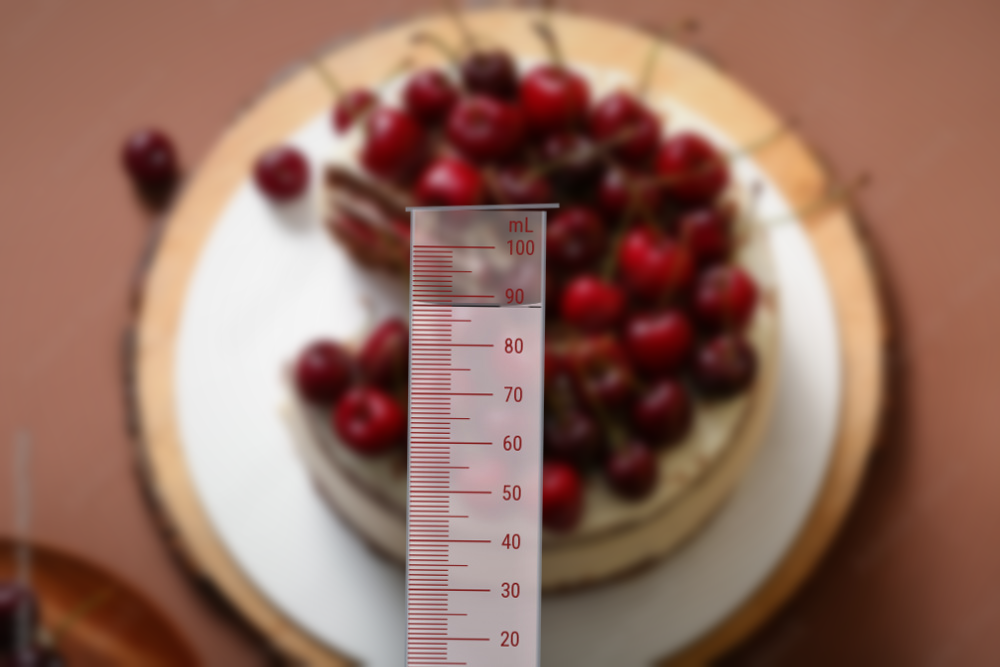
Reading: 88 mL
